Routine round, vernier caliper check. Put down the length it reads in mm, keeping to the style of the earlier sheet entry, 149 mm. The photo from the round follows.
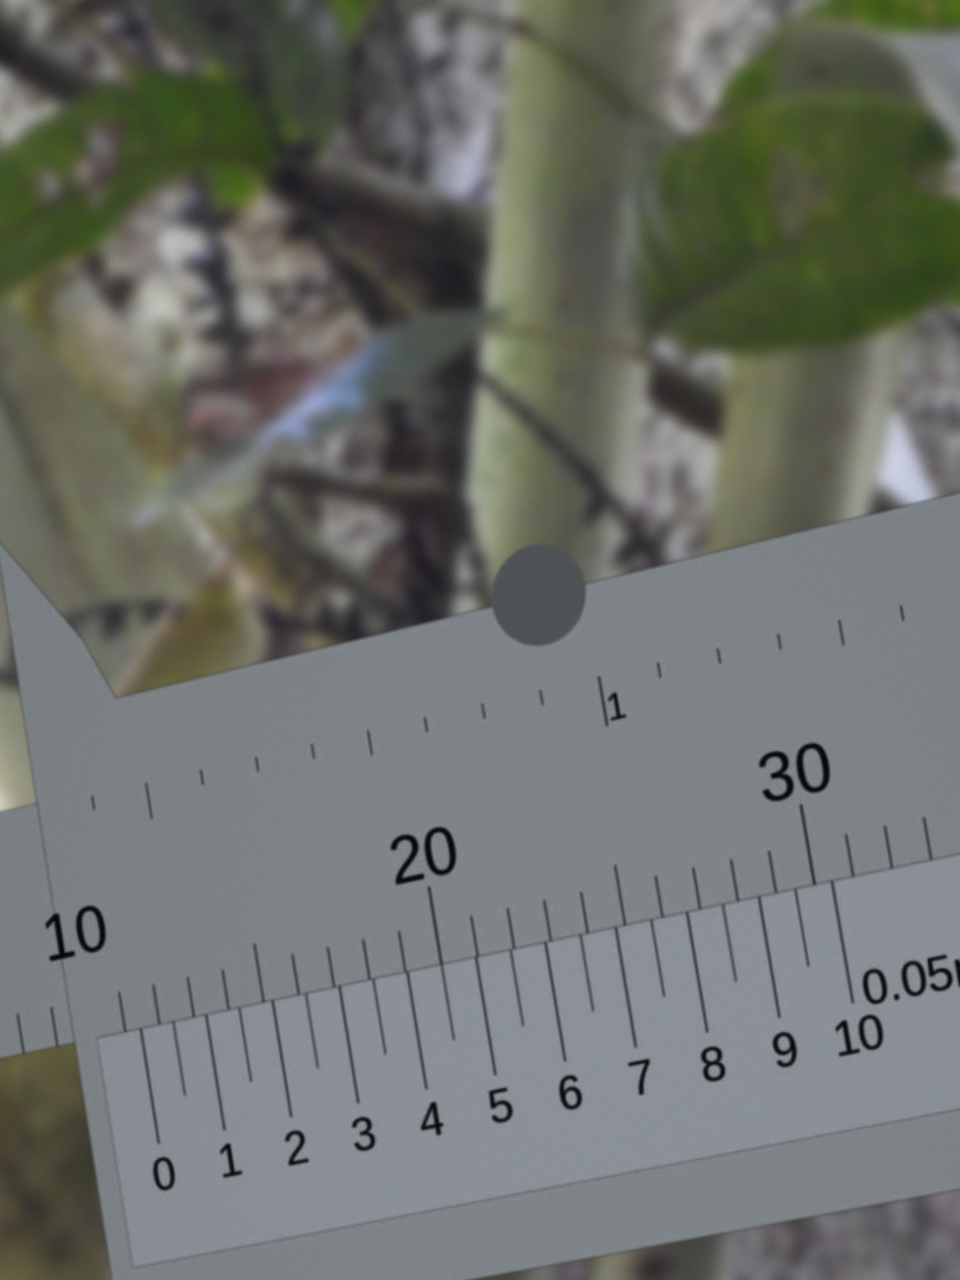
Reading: 11.45 mm
